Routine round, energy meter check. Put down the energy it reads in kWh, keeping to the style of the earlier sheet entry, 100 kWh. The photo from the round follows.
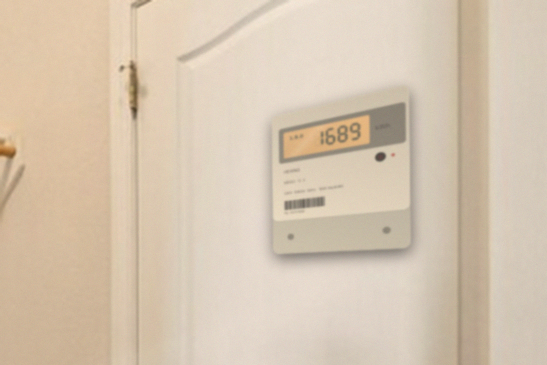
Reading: 1689 kWh
